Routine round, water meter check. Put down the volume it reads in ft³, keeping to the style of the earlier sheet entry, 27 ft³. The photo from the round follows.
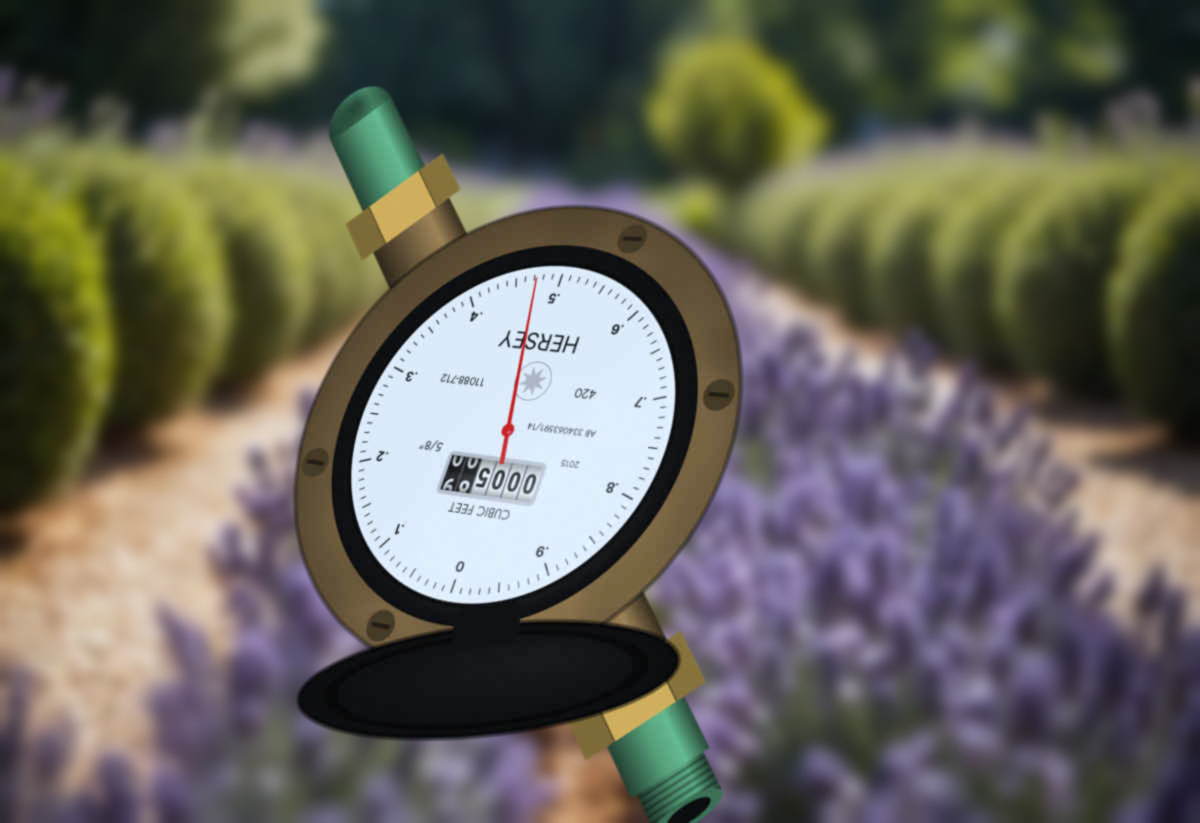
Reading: 589.47 ft³
